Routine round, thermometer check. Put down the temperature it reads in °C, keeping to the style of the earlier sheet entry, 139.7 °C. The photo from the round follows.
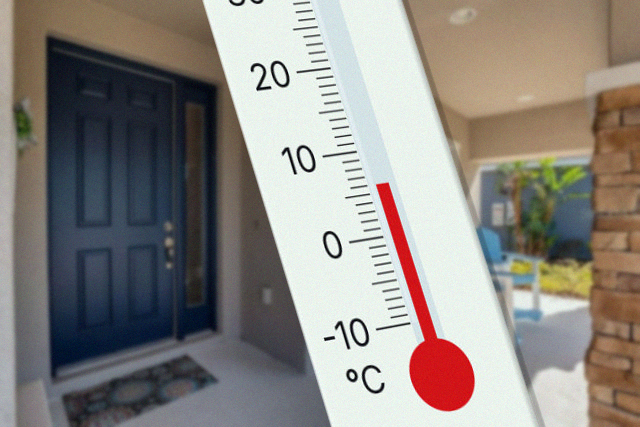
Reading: 6 °C
